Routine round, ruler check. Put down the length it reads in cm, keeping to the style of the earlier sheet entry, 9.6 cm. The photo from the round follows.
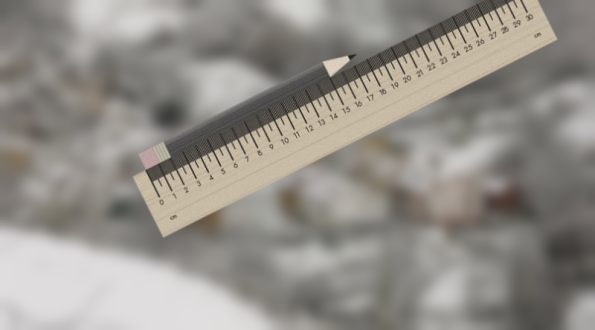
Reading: 17.5 cm
